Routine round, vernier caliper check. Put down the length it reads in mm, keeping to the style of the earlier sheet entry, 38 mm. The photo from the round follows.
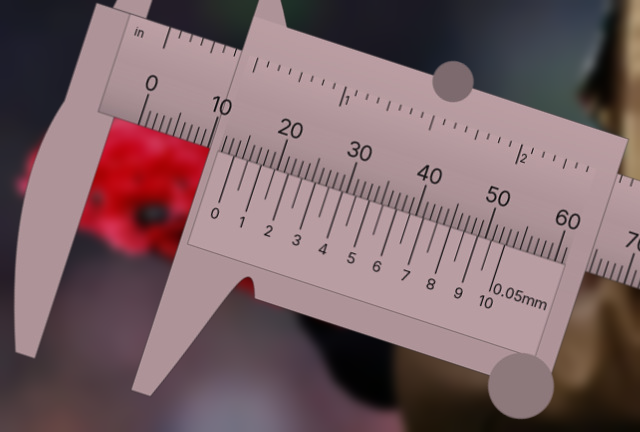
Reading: 13.8 mm
